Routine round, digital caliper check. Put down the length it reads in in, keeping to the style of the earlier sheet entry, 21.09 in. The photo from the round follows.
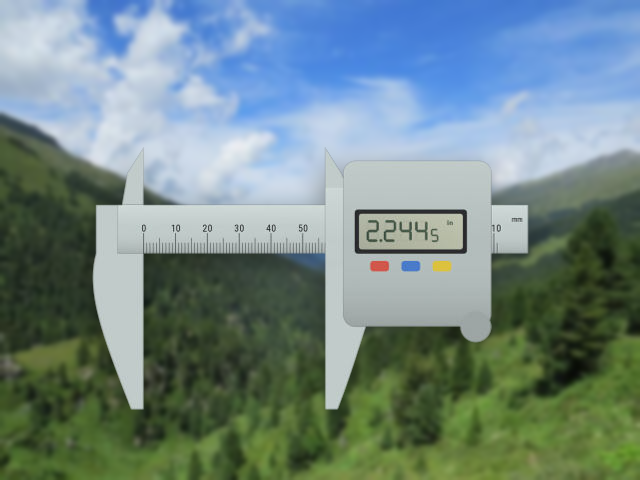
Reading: 2.2445 in
